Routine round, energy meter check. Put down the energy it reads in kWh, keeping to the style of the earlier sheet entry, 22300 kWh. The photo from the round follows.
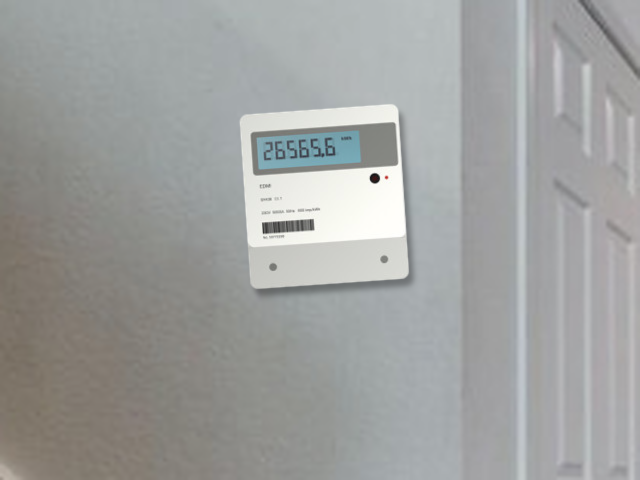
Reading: 26565.6 kWh
